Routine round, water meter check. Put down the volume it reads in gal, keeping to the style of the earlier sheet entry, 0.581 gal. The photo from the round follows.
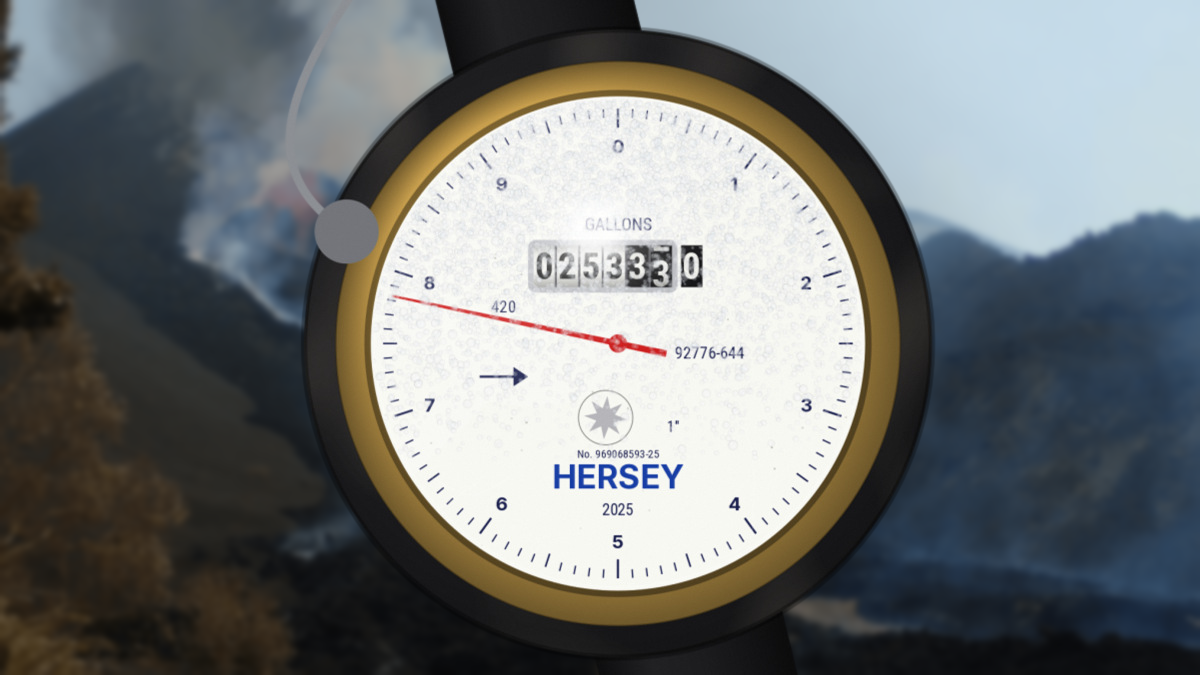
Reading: 253327.8 gal
